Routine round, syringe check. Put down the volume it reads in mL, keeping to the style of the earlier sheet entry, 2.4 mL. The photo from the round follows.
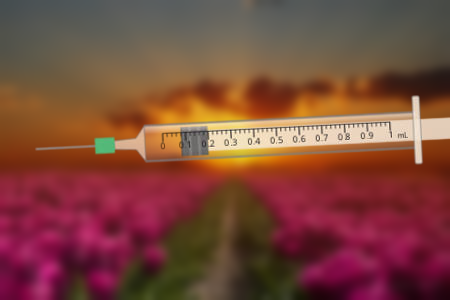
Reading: 0.08 mL
